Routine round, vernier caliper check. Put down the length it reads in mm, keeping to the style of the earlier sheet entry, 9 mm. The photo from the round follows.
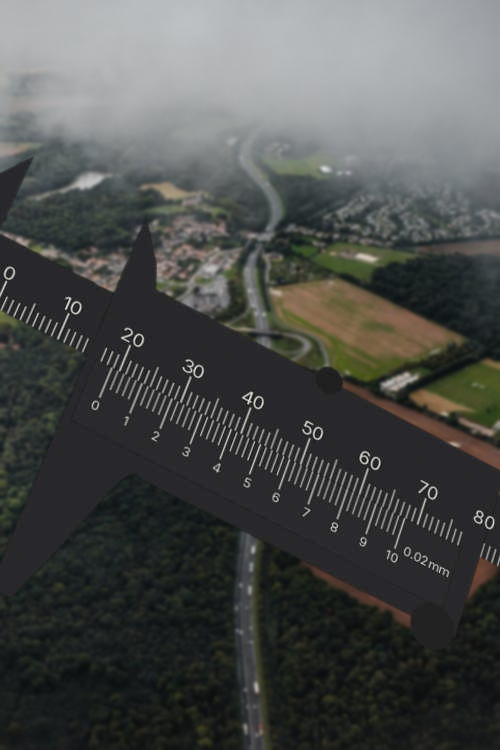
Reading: 18.8 mm
